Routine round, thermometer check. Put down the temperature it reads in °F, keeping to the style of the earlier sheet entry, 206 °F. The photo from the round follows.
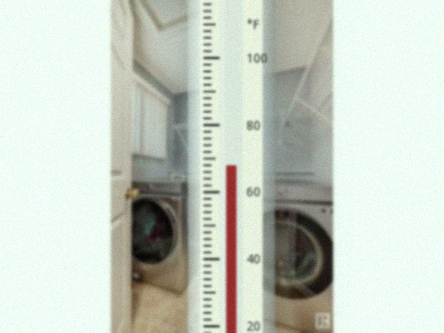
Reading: 68 °F
